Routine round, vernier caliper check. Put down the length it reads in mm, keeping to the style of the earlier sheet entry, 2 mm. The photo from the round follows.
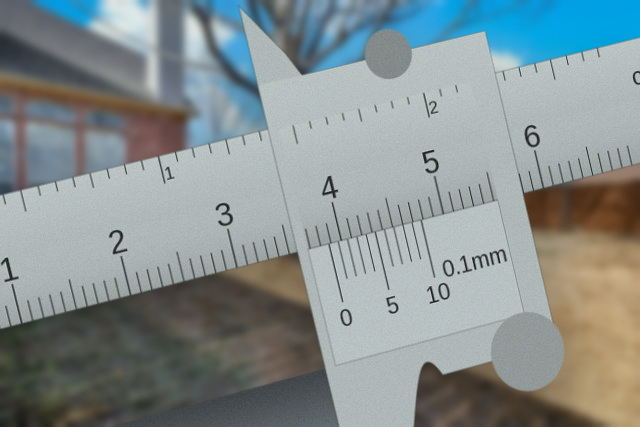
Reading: 38.8 mm
